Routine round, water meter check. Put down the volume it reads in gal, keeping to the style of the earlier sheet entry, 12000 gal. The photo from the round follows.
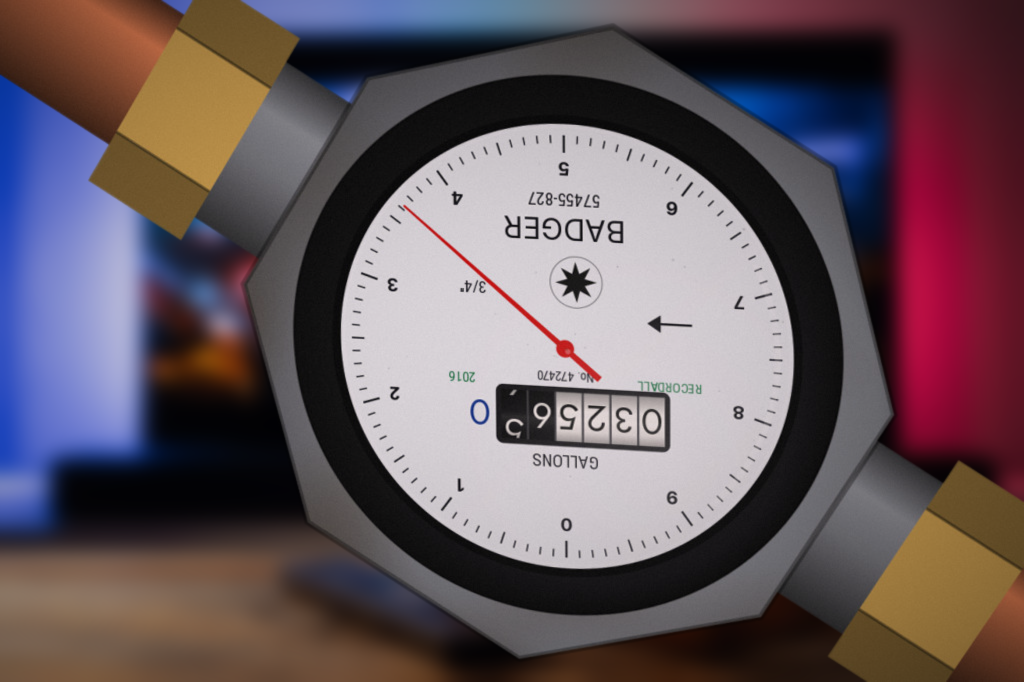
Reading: 325653.6 gal
